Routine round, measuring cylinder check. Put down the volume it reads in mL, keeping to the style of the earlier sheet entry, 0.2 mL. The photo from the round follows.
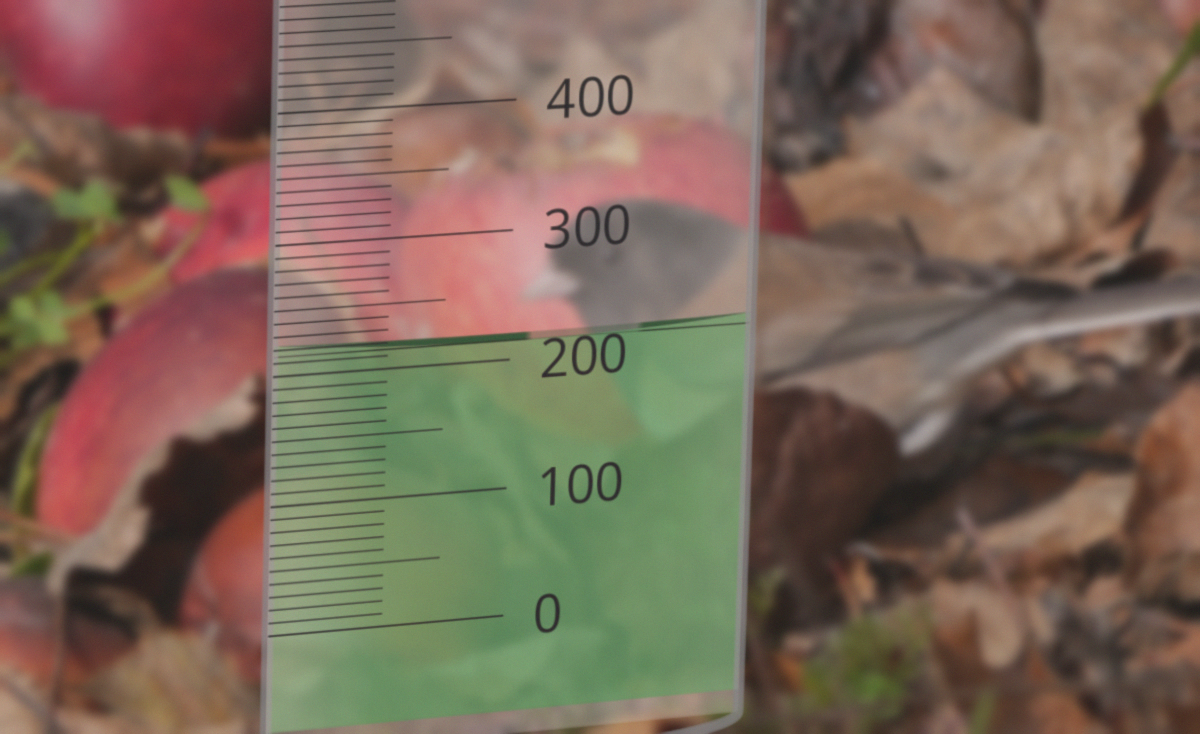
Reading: 215 mL
